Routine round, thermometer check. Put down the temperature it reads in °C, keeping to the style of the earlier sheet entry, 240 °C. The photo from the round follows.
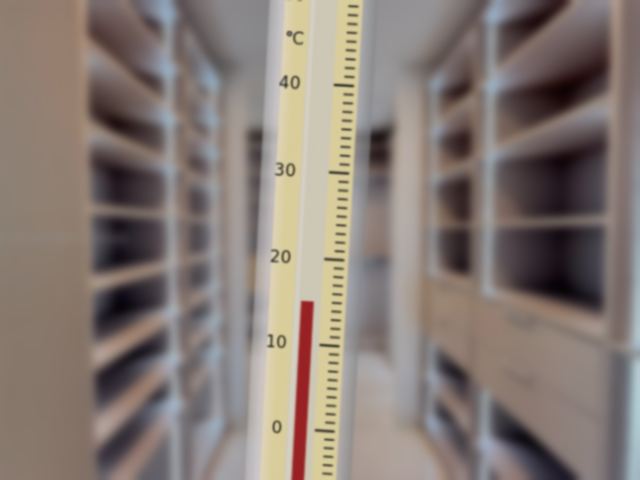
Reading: 15 °C
